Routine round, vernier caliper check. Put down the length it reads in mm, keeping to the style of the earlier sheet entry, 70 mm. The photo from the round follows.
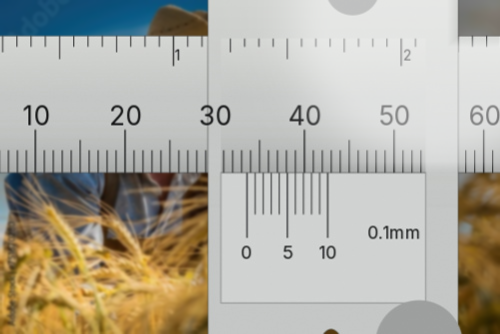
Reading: 33.6 mm
